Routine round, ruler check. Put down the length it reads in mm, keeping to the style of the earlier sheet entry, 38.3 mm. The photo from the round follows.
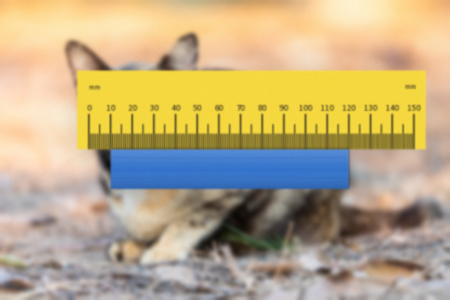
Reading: 110 mm
